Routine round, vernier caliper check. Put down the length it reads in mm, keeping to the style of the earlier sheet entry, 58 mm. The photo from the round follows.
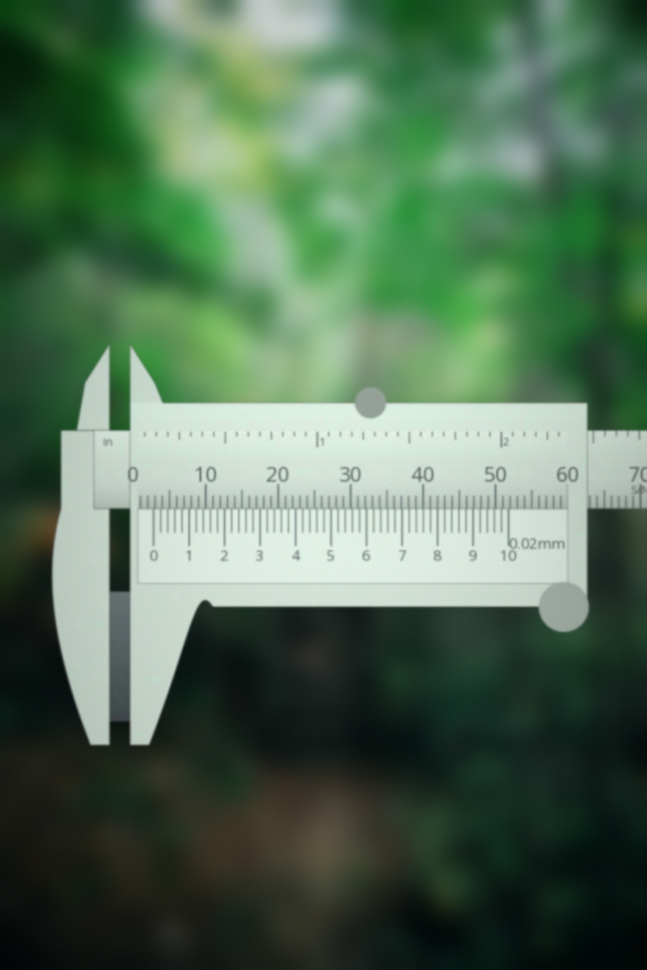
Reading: 2.8 mm
